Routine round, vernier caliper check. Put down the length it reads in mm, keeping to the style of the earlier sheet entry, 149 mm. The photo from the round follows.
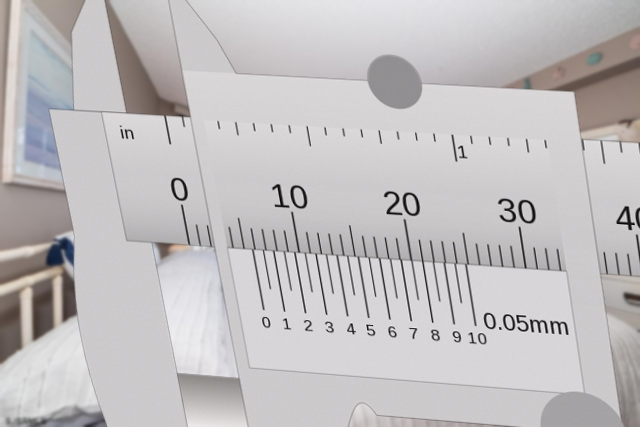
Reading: 5.8 mm
